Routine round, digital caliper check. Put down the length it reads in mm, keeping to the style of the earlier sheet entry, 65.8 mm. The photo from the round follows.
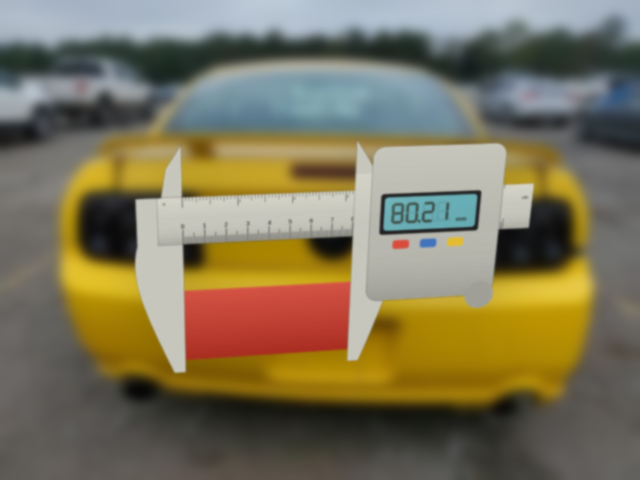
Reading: 80.21 mm
